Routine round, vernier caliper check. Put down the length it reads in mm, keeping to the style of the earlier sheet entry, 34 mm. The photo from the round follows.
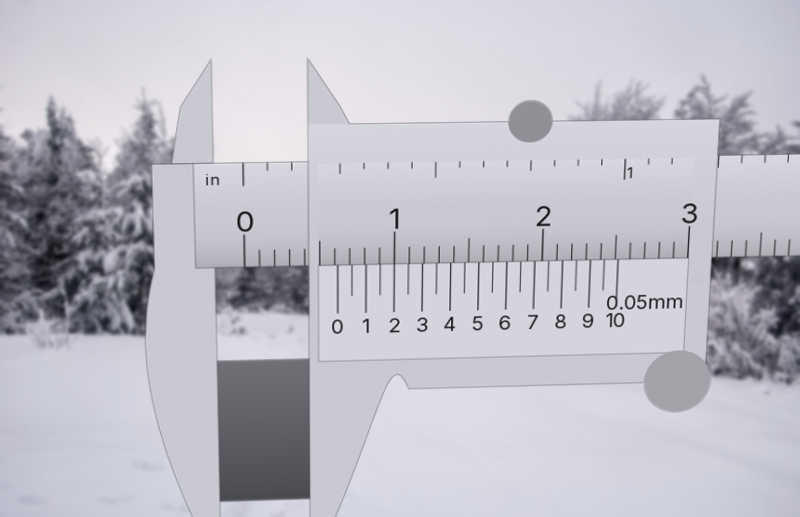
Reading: 6.2 mm
